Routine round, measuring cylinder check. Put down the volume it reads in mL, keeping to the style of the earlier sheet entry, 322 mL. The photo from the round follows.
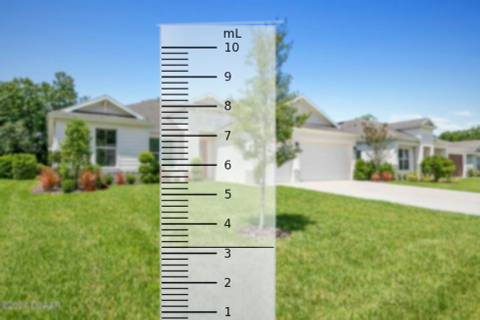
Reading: 3.2 mL
